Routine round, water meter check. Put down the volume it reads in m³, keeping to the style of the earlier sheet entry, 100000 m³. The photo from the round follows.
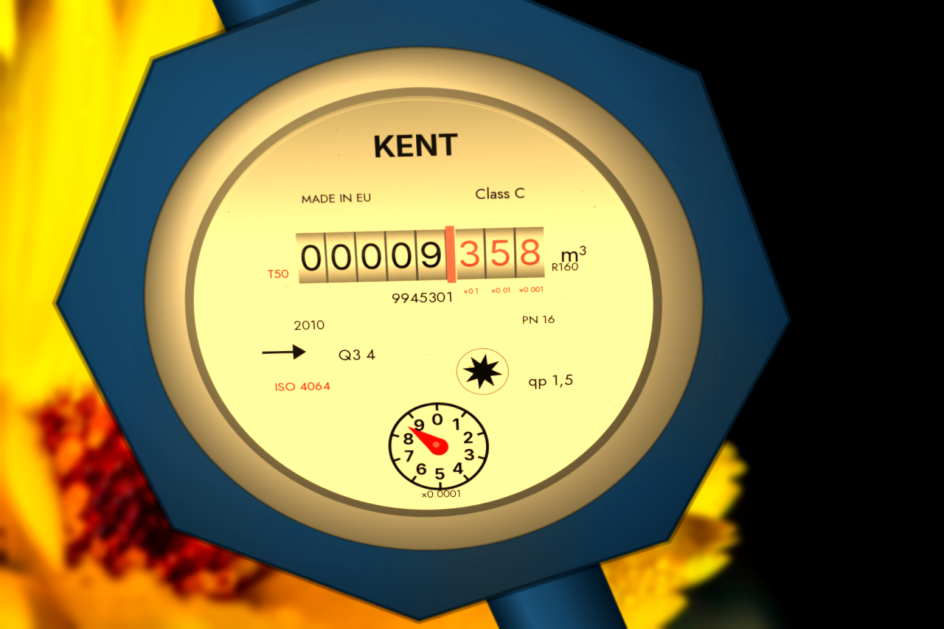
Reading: 9.3588 m³
